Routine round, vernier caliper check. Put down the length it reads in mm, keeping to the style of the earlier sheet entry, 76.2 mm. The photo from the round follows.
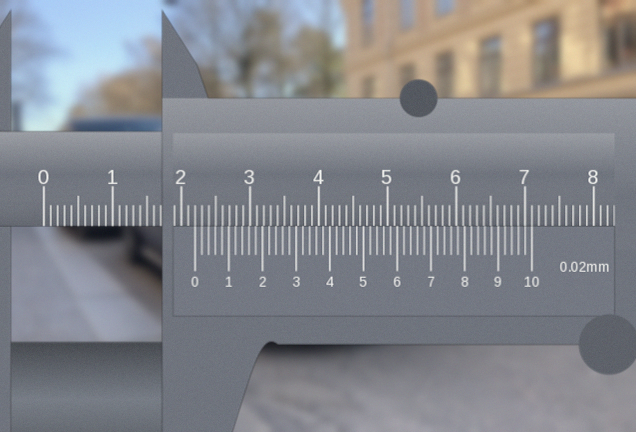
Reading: 22.0 mm
